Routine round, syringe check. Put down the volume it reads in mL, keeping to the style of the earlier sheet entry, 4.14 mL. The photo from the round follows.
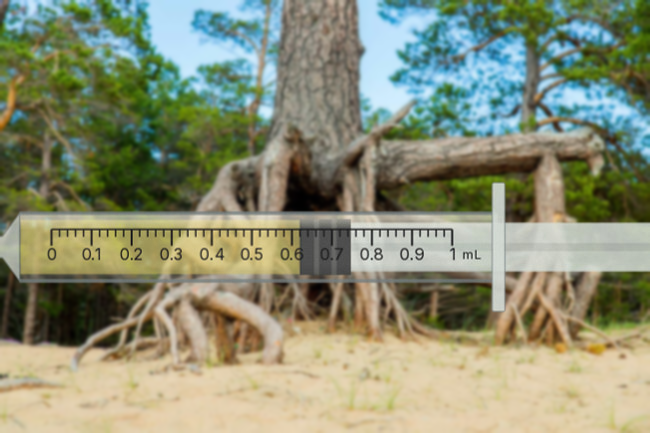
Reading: 0.62 mL
